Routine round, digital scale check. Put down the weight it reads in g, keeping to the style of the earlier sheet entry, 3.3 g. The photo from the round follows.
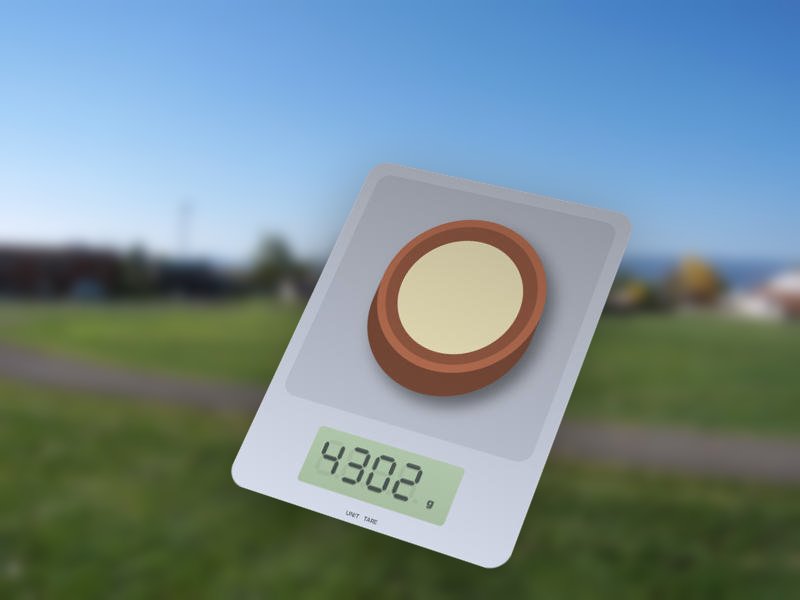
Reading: 4302 g
